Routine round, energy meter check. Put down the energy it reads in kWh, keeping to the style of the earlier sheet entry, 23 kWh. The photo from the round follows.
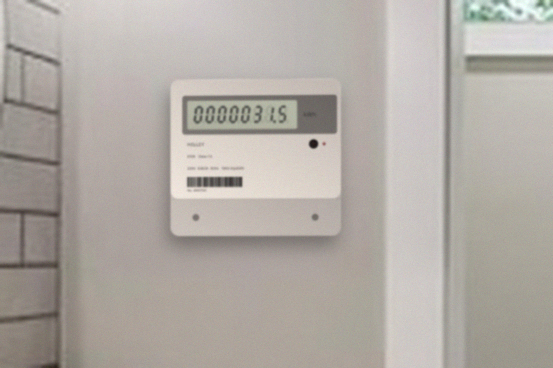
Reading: 31.5 kWh
